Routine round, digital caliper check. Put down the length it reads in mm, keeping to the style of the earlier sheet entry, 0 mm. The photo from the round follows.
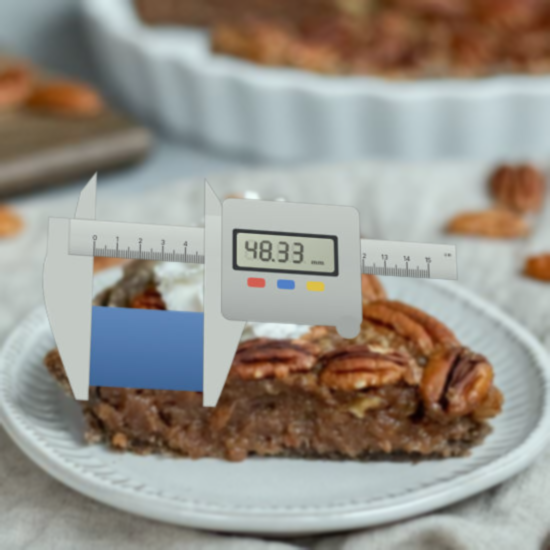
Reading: 48.33 mm
